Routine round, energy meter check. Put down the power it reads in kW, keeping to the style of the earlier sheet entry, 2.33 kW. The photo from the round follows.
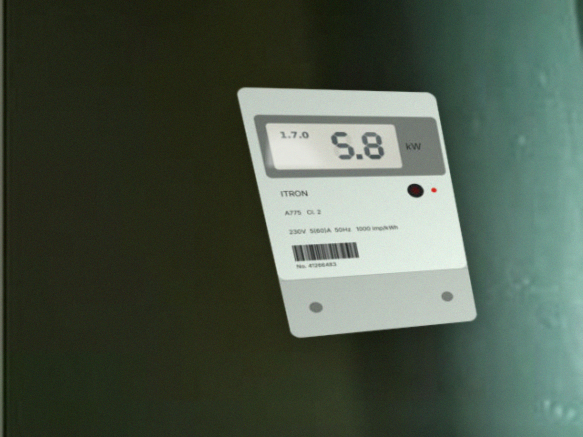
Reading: 5.8 kW
